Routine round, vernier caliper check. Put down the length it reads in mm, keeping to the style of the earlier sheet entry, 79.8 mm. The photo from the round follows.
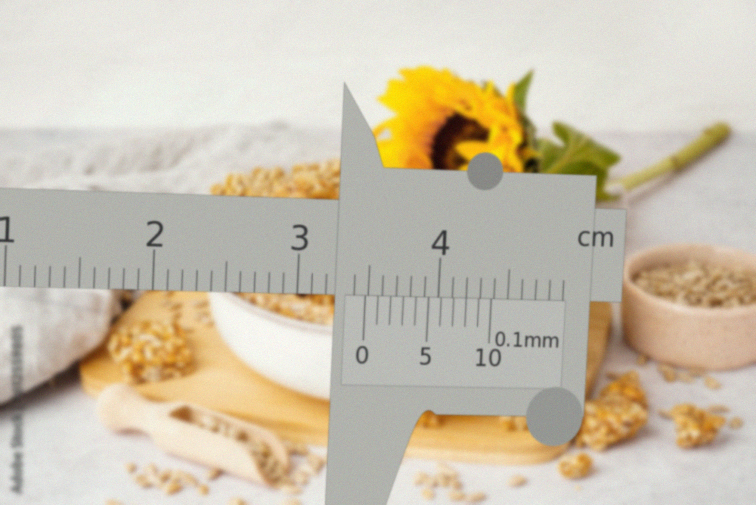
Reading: 34.8 mm
